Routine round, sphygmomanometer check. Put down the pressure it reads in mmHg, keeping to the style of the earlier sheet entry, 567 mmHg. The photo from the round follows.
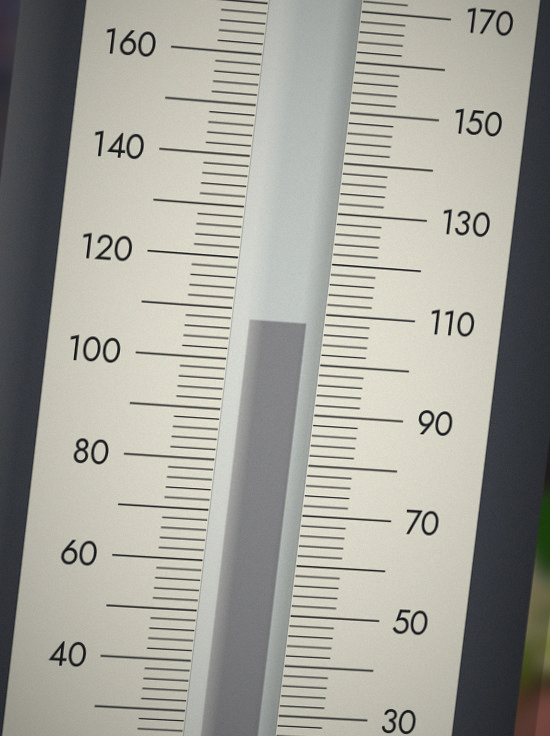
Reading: 108 mmHg
